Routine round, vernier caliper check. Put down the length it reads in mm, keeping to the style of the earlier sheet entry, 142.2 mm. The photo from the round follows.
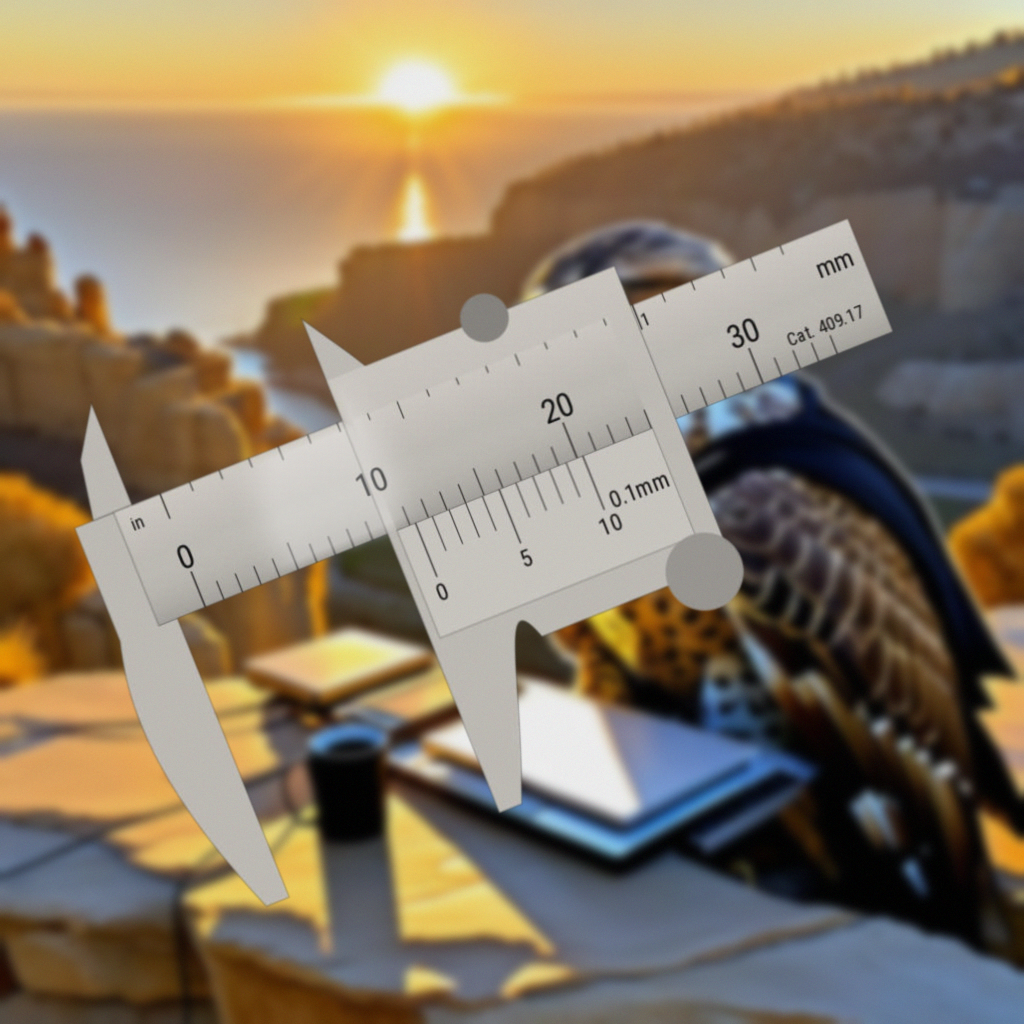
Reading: 11.3 mm
